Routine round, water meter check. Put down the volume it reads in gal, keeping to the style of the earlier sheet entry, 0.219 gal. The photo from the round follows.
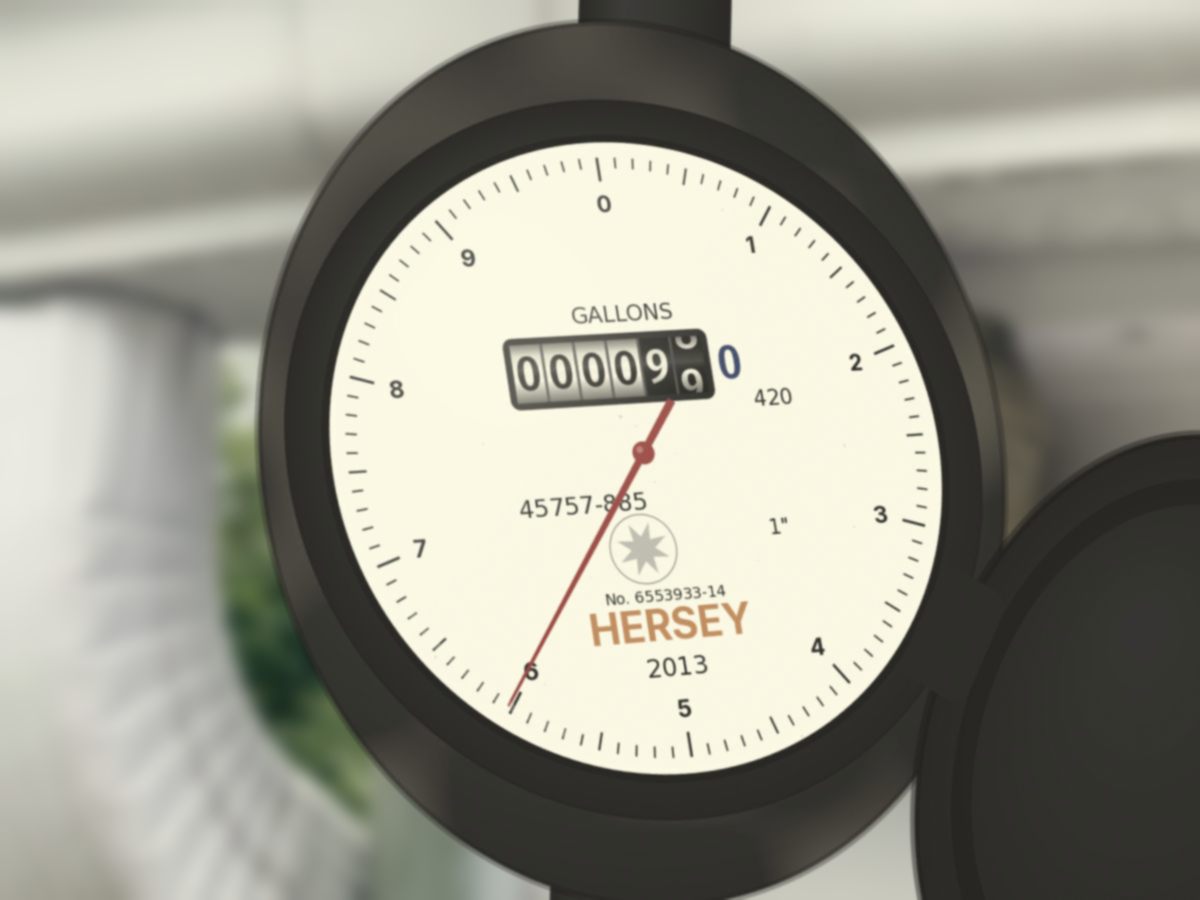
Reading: 986.0 gal
